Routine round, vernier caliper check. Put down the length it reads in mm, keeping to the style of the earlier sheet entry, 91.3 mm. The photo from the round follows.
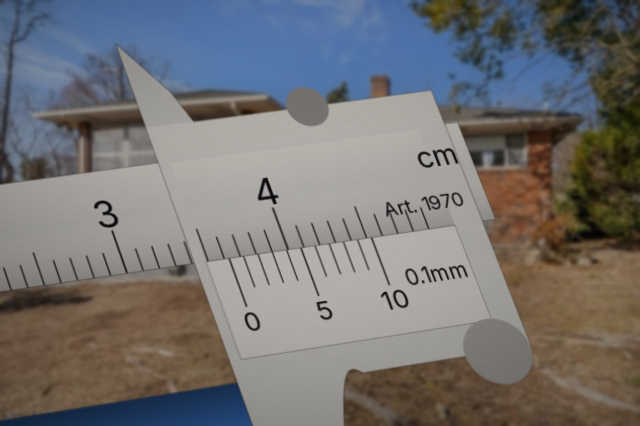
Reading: 36.3 mm
